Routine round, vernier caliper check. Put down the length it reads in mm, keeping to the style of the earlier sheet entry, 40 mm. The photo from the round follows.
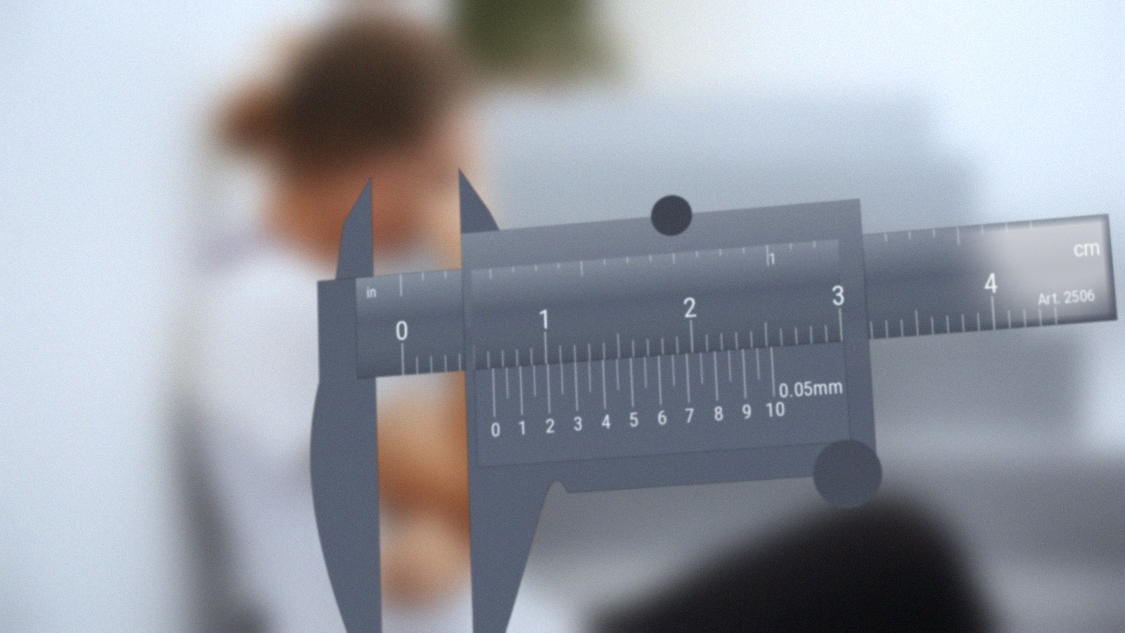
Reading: 6.3 mm
